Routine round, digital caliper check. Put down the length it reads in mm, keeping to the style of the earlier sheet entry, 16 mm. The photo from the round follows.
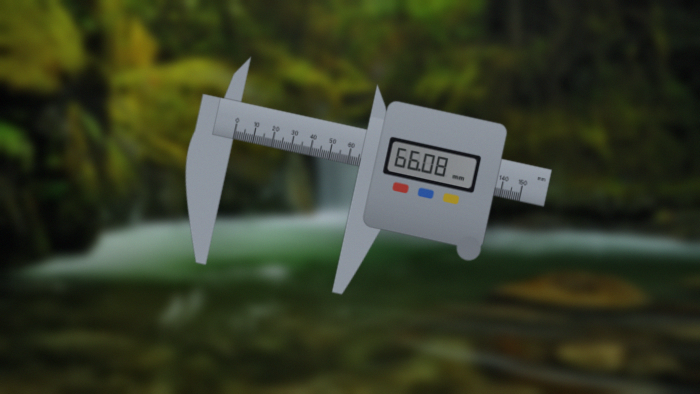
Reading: 66.08 mm
